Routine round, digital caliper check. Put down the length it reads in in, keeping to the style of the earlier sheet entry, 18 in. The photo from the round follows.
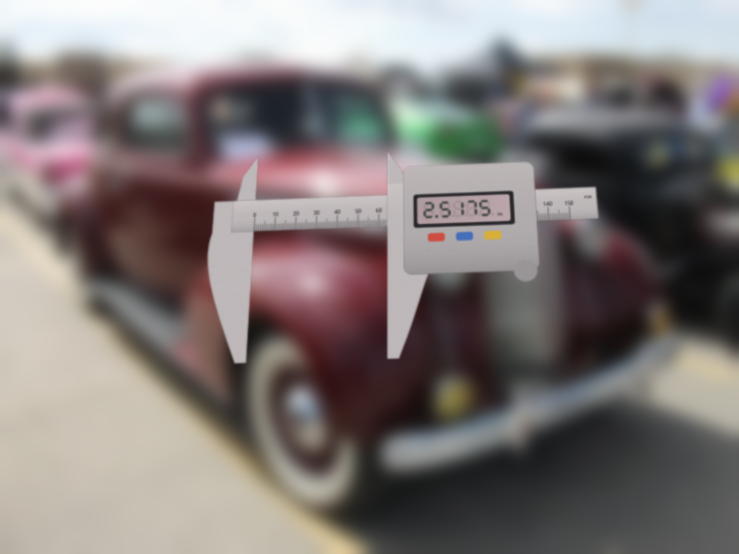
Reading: 2.5175 in
